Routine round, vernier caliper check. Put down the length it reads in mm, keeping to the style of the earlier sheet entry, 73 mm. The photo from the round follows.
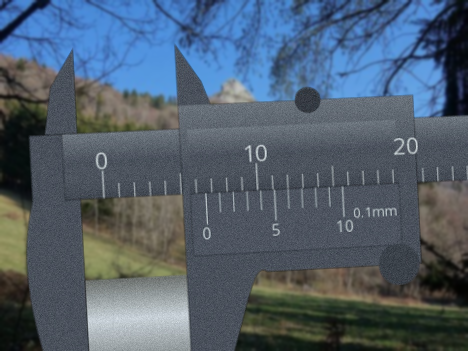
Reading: 6.6 mm
